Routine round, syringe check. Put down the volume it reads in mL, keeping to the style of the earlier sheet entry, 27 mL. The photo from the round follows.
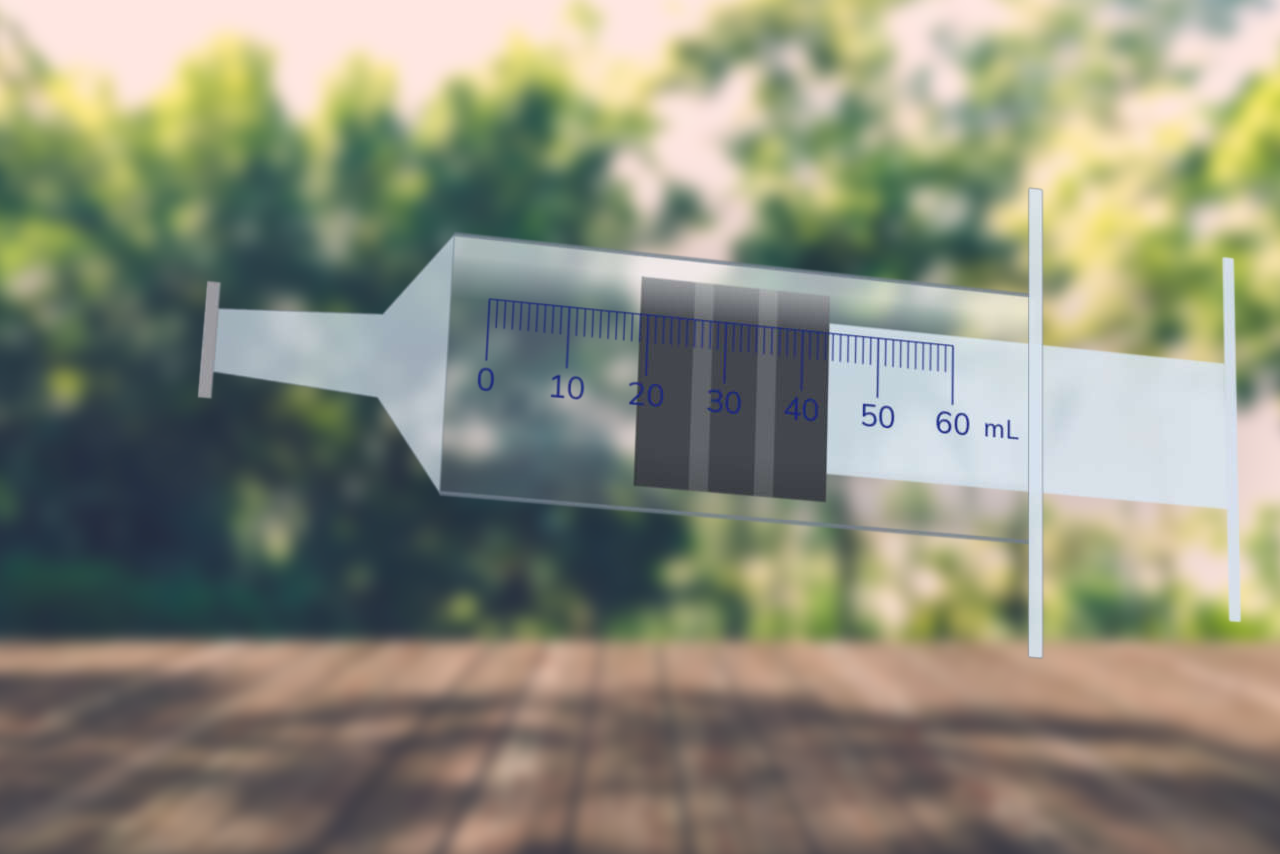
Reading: 19 mL
